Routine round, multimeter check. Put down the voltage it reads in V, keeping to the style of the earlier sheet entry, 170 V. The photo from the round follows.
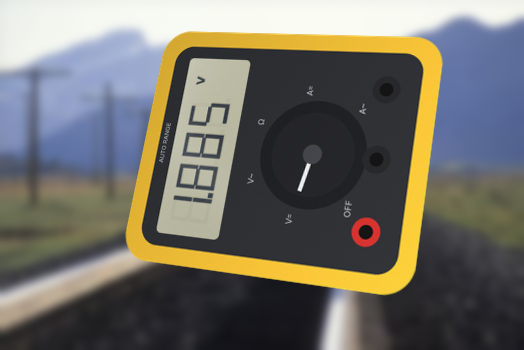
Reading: 1.885 V
